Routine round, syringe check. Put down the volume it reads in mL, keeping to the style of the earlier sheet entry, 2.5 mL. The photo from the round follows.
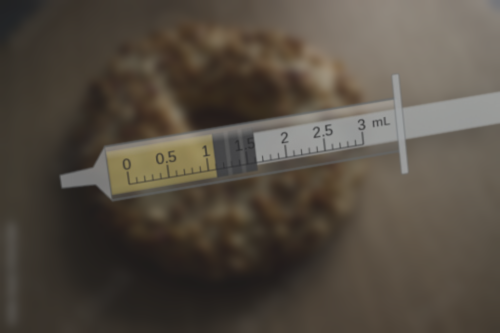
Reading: 1.1 mL
